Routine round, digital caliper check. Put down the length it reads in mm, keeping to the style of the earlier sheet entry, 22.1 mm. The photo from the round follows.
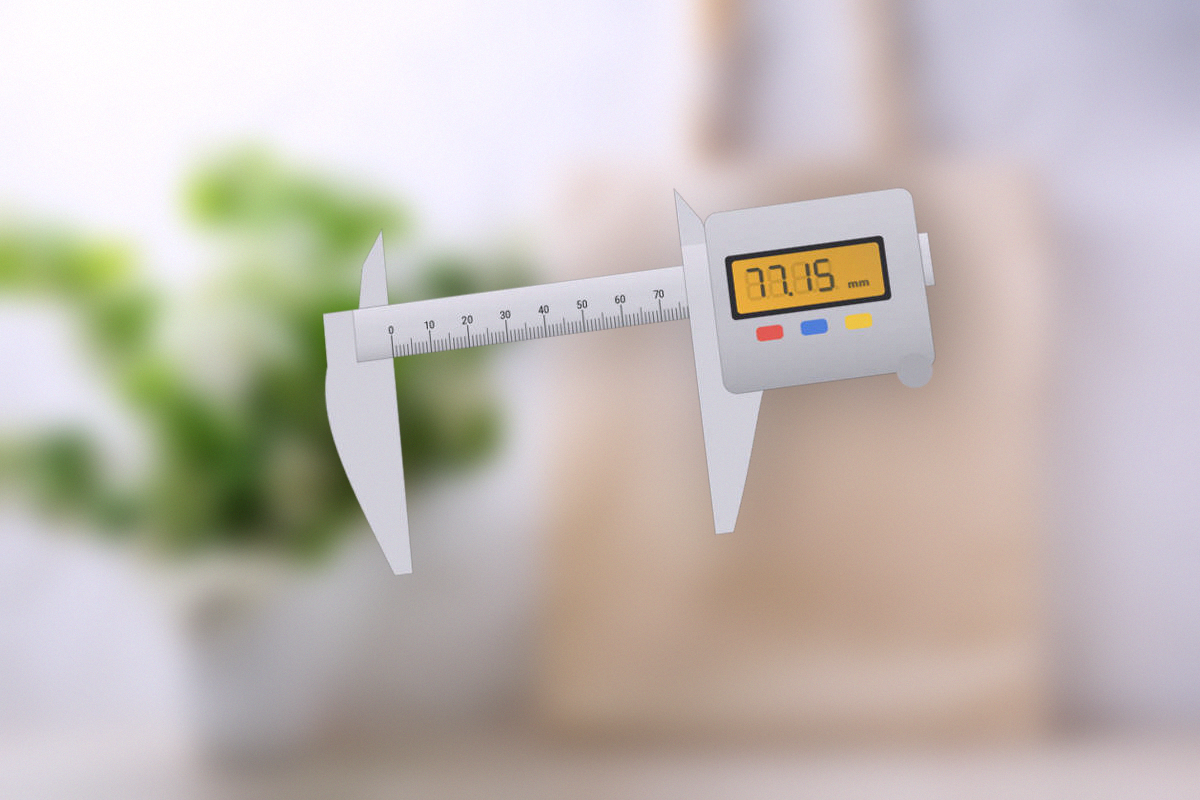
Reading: 77.15 mm
